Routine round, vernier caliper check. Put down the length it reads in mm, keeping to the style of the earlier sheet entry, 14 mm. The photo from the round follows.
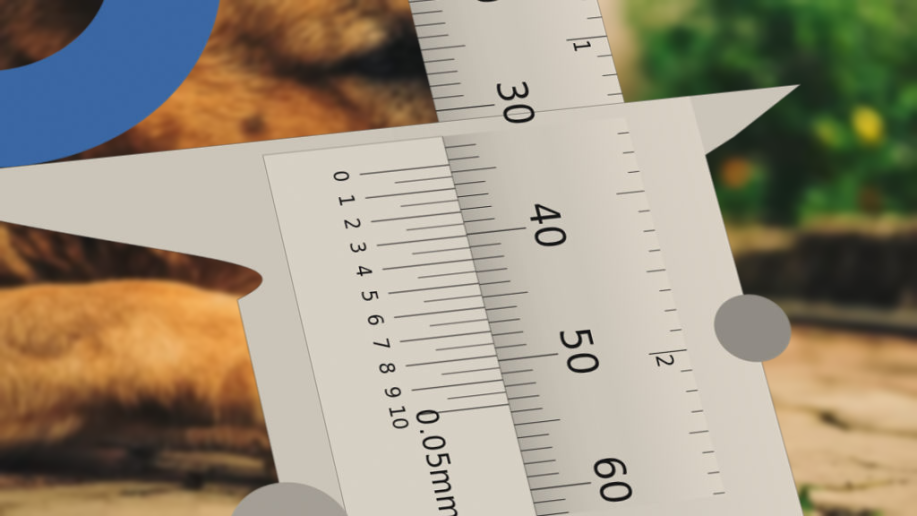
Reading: 34.4 mm
